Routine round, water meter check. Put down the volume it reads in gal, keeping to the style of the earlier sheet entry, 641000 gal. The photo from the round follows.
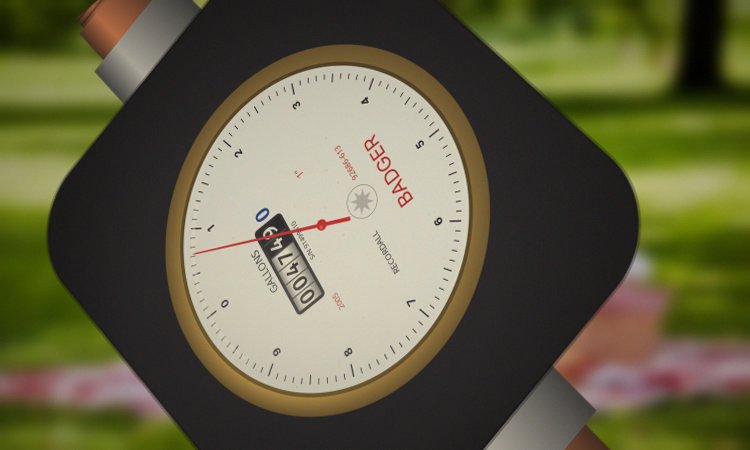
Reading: 47490.7 gal
